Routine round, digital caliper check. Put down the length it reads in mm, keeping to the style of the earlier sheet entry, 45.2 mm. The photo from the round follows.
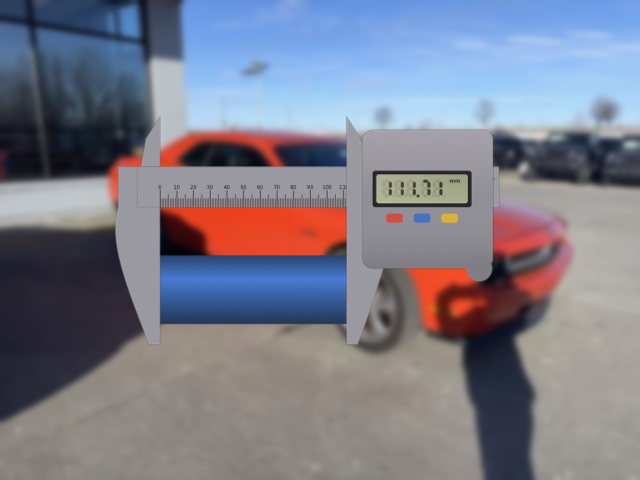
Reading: 111.71 mm
